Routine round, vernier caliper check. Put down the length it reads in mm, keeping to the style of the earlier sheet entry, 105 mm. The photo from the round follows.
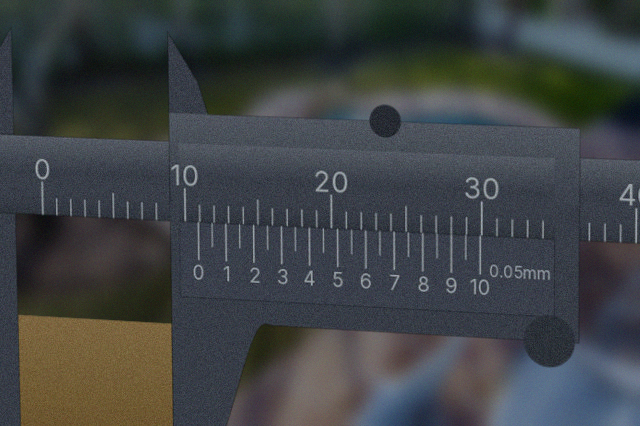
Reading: 10.9 mm
